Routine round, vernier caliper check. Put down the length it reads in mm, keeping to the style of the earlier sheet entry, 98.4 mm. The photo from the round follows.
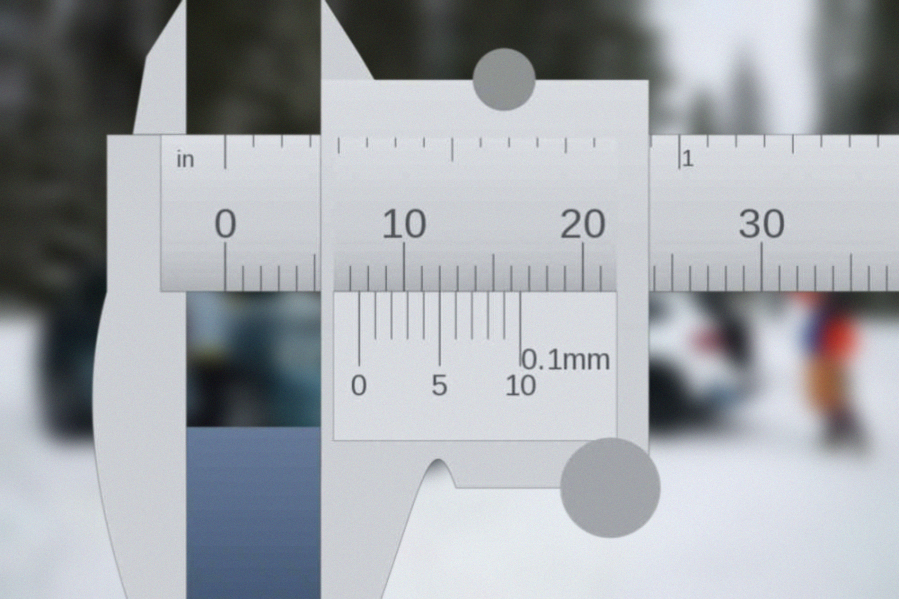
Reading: 7.5 mm
